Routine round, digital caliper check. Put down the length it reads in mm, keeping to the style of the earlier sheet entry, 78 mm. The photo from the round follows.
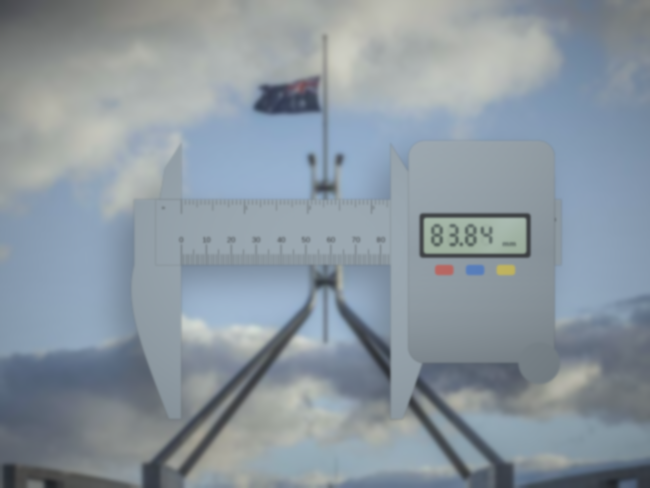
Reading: 83.84 mm
